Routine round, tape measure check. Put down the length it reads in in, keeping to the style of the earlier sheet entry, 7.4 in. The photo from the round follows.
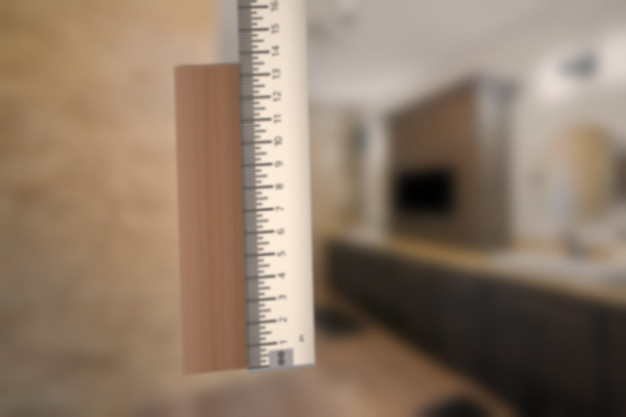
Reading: 13.5 in
